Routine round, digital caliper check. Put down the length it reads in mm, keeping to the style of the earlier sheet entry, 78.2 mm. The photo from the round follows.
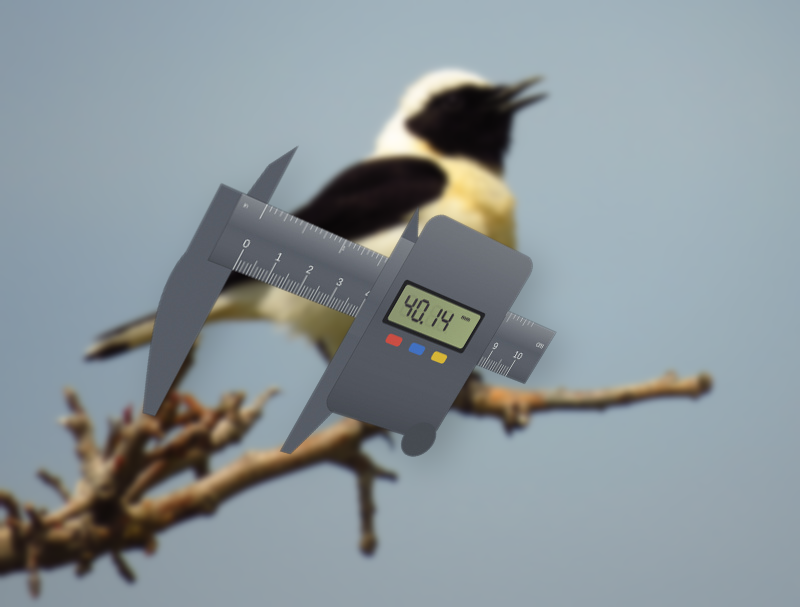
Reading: 40.14 mm
